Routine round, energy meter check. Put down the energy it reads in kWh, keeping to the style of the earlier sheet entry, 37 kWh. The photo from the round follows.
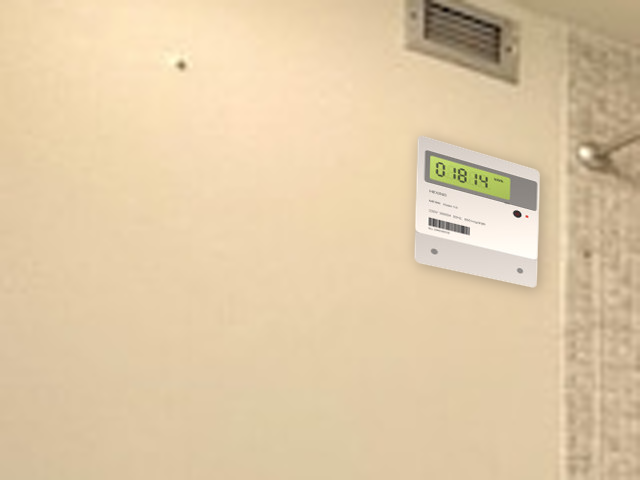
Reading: 1814 kWh
